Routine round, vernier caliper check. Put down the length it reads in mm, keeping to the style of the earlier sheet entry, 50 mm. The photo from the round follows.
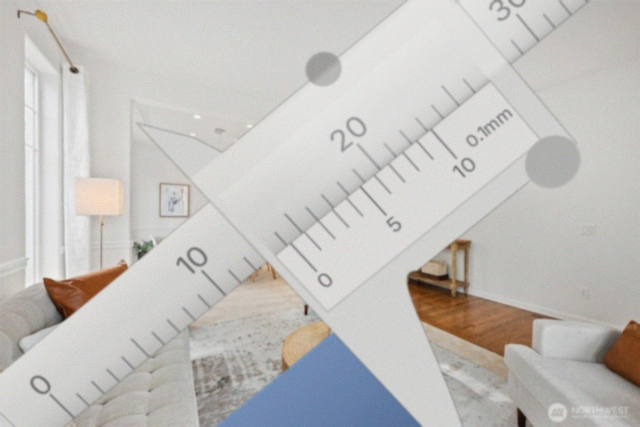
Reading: 14.2 mm
